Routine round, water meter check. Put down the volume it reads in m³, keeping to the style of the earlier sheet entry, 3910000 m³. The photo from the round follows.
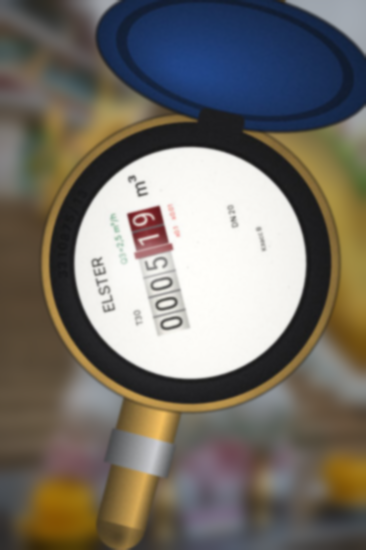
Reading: 5.19 m³
